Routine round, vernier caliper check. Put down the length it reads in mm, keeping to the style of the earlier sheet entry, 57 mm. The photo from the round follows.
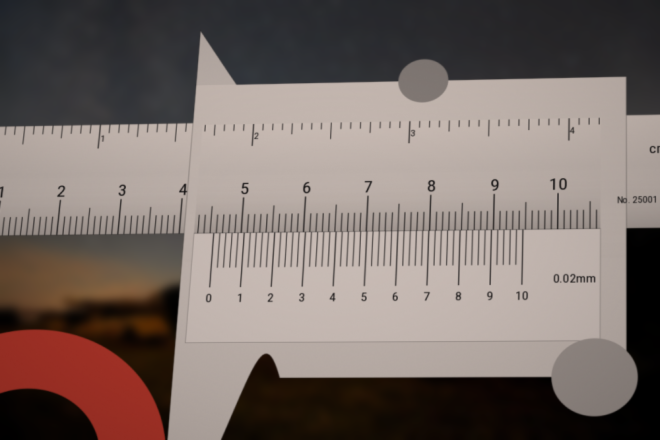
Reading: 45.6 mm
